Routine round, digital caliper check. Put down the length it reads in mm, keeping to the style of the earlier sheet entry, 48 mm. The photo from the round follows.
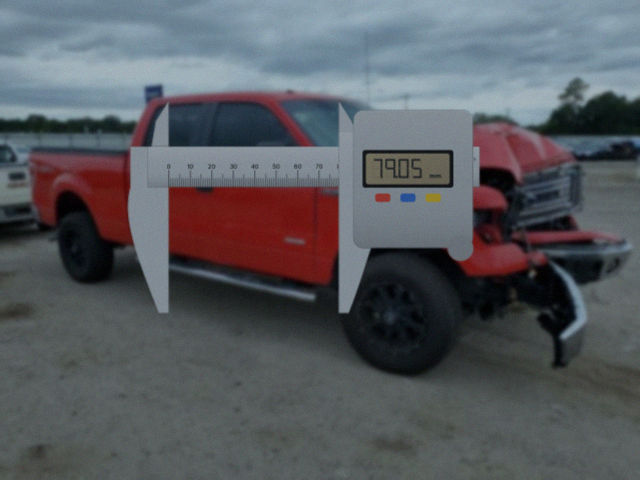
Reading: 79.05 mm
